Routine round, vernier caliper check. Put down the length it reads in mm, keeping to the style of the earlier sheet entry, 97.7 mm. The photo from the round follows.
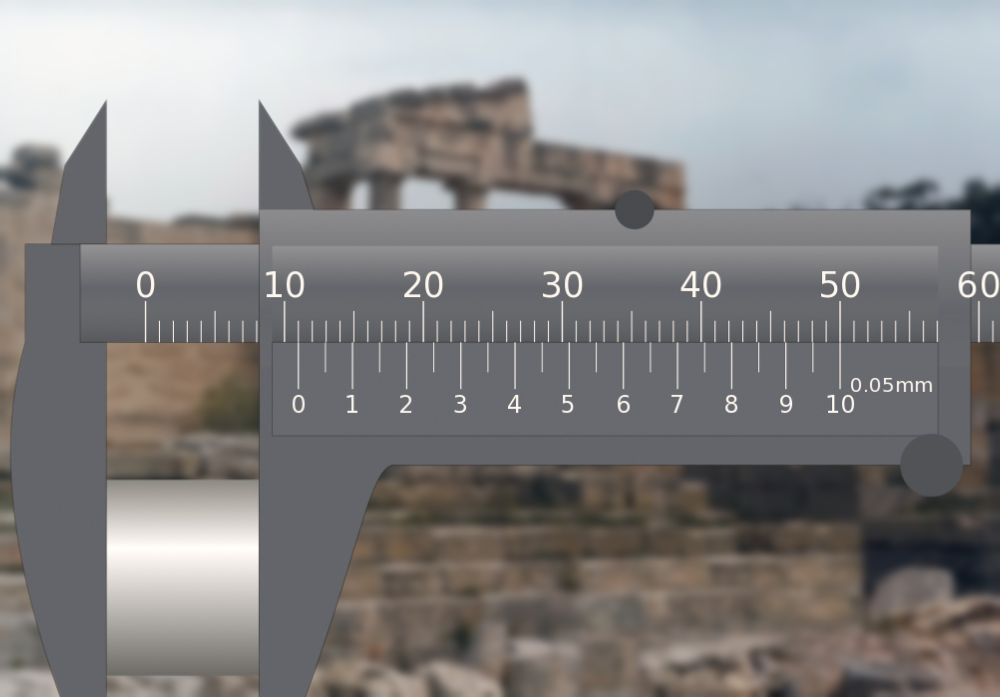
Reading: 11.0 mm
